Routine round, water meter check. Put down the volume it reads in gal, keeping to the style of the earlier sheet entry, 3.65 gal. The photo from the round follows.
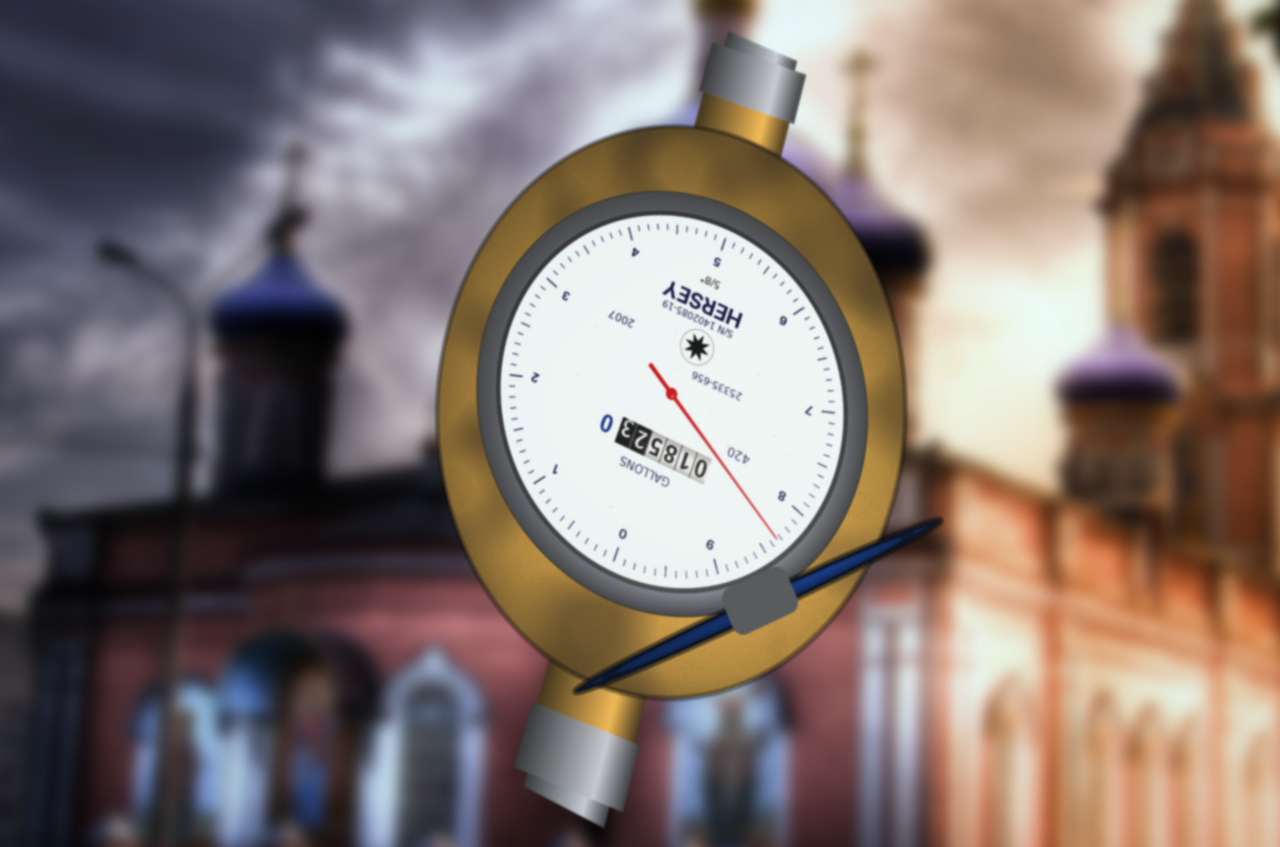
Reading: 185228.3 gal
